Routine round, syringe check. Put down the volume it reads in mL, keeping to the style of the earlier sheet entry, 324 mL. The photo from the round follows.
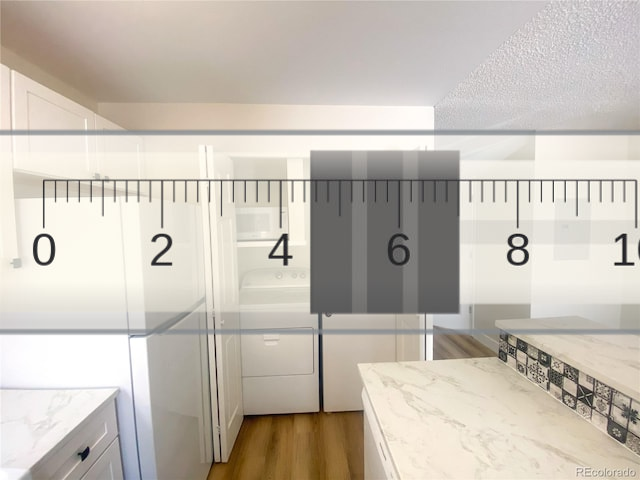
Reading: 4.5 mL
